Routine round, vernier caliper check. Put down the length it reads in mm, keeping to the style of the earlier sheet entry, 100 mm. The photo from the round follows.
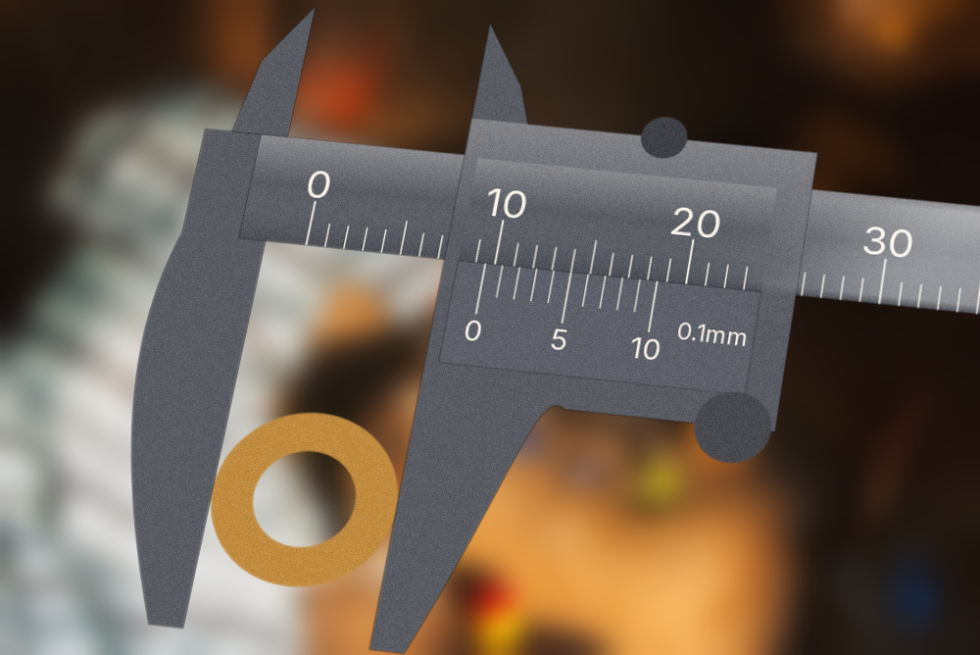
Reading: 9.5 mm
